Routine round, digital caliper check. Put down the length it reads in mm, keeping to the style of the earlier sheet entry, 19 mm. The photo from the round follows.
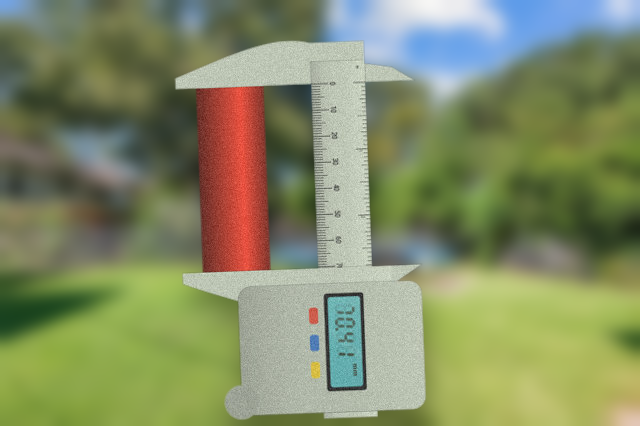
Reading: 70.41 mm
